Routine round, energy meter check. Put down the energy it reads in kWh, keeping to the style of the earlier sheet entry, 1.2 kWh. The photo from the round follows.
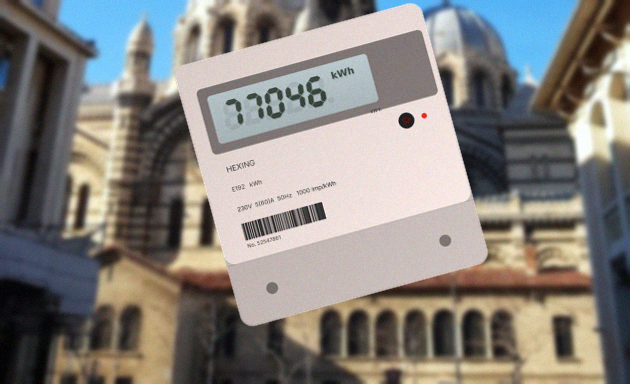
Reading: 77046 kWh
